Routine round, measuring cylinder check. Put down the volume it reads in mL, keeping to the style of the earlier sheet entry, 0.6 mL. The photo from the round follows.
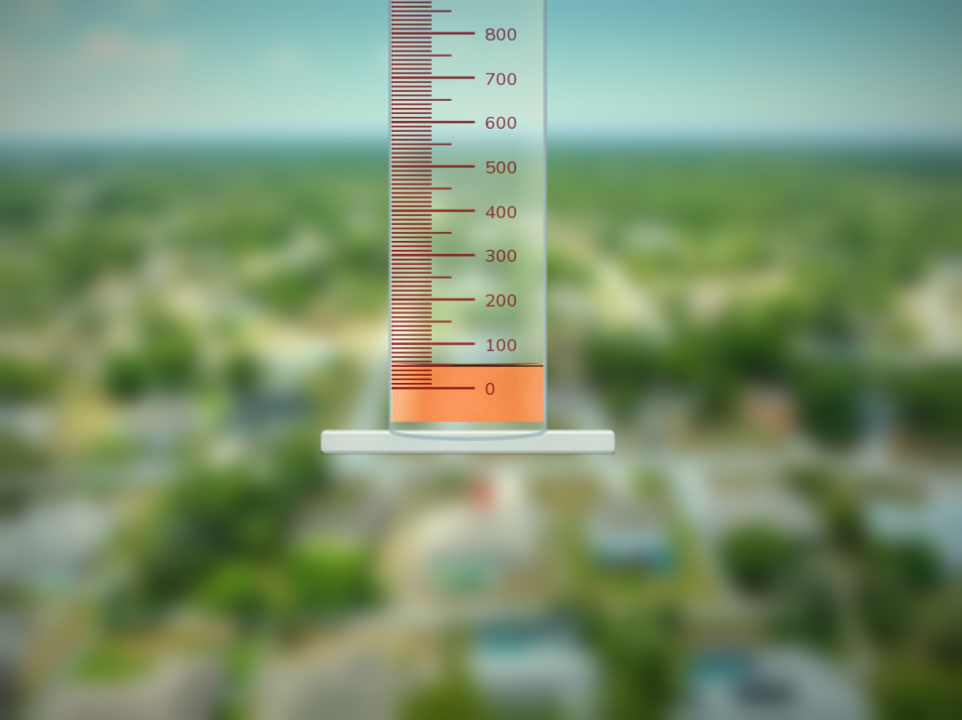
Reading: 50 mL
